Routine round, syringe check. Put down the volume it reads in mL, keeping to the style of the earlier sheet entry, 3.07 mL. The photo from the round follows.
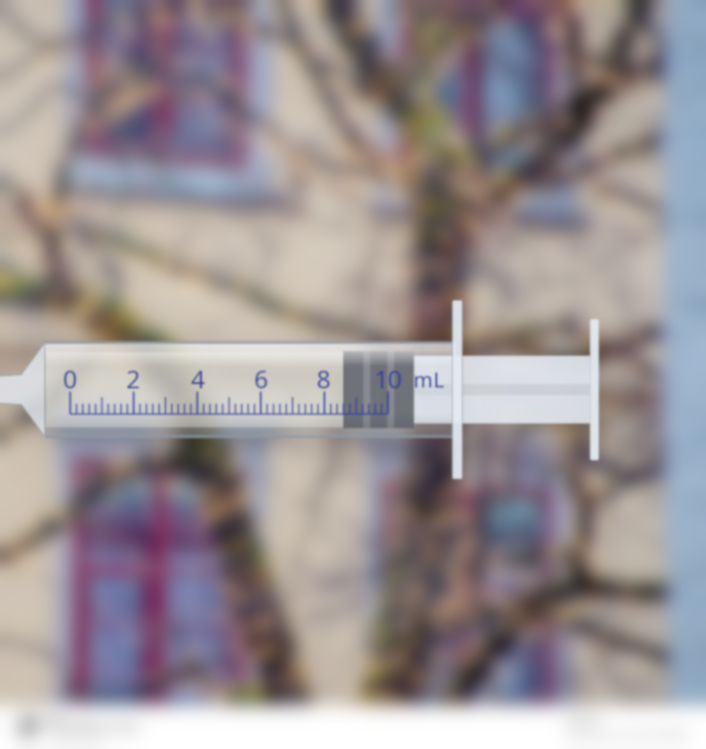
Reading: 8.6 mL
